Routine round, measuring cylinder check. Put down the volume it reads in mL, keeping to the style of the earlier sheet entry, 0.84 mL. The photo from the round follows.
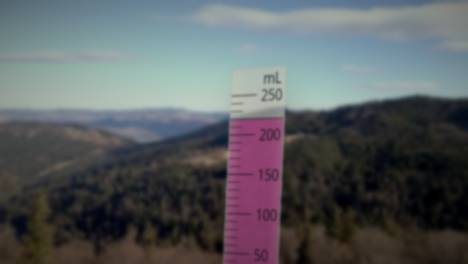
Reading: 220 mL
